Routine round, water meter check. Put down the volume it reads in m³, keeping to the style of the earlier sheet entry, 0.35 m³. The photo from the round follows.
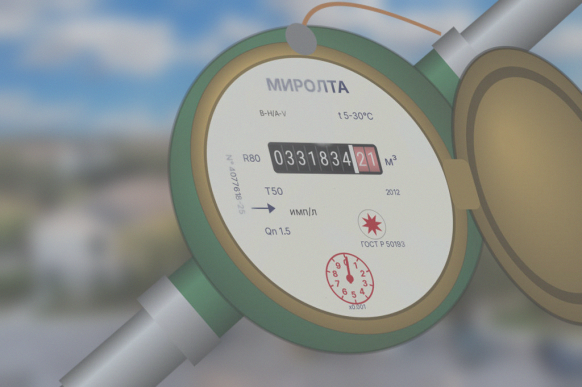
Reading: 331834.210 m³
